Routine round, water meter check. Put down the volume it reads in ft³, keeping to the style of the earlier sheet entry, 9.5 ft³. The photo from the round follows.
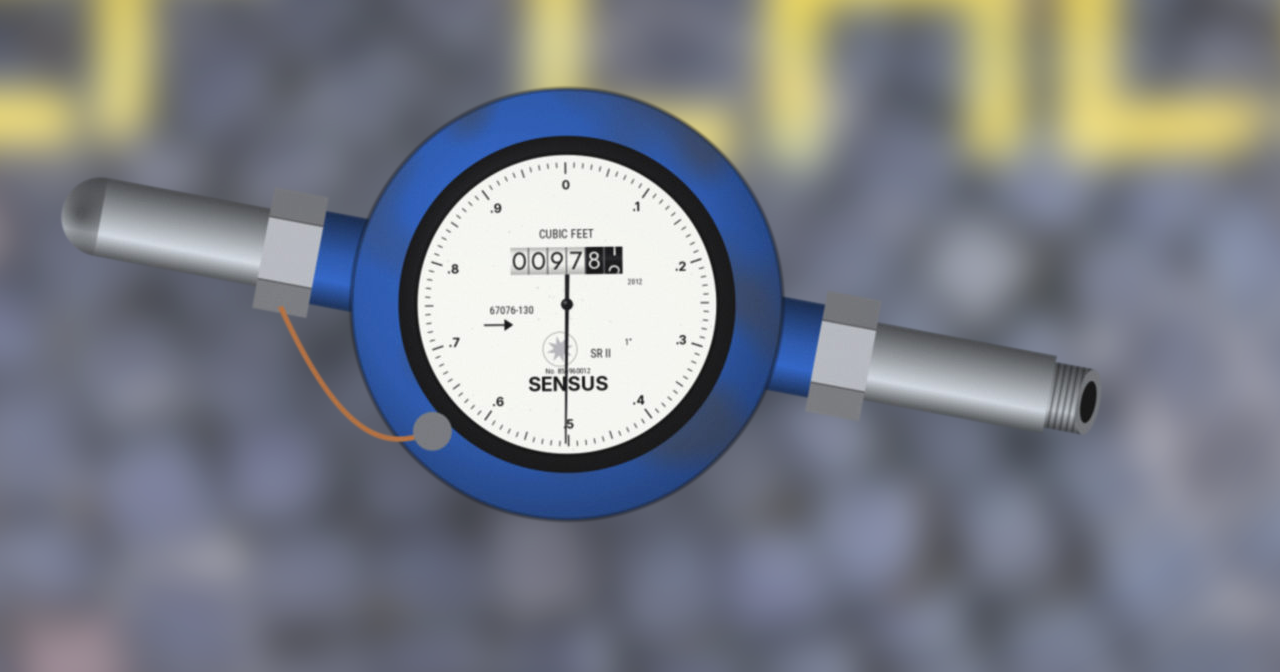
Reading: 9781.50 ft³
